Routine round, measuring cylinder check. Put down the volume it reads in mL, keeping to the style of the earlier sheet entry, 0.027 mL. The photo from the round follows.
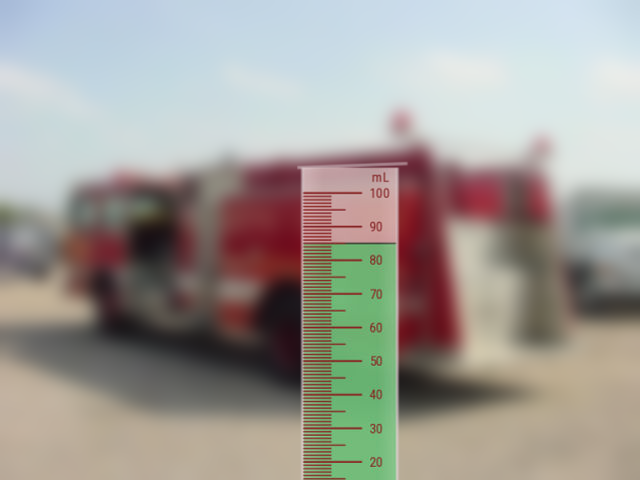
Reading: 85 mL
